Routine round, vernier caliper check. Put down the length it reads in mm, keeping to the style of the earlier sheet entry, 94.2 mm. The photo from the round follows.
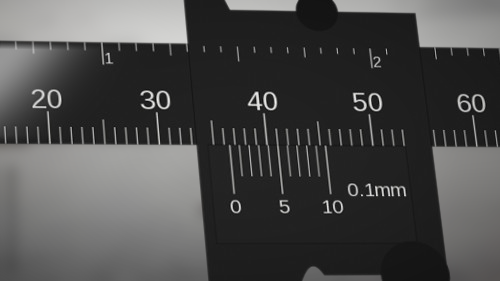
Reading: 36.5 mm
